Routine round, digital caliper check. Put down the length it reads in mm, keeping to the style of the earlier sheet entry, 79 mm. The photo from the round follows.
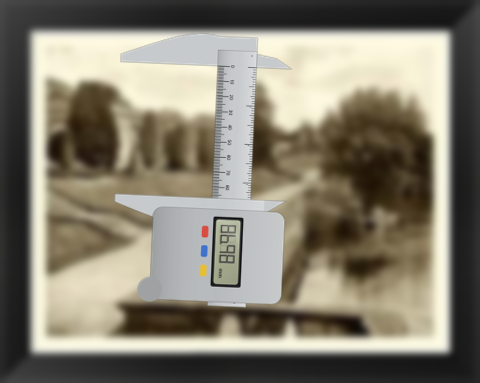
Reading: 86.98 mm
